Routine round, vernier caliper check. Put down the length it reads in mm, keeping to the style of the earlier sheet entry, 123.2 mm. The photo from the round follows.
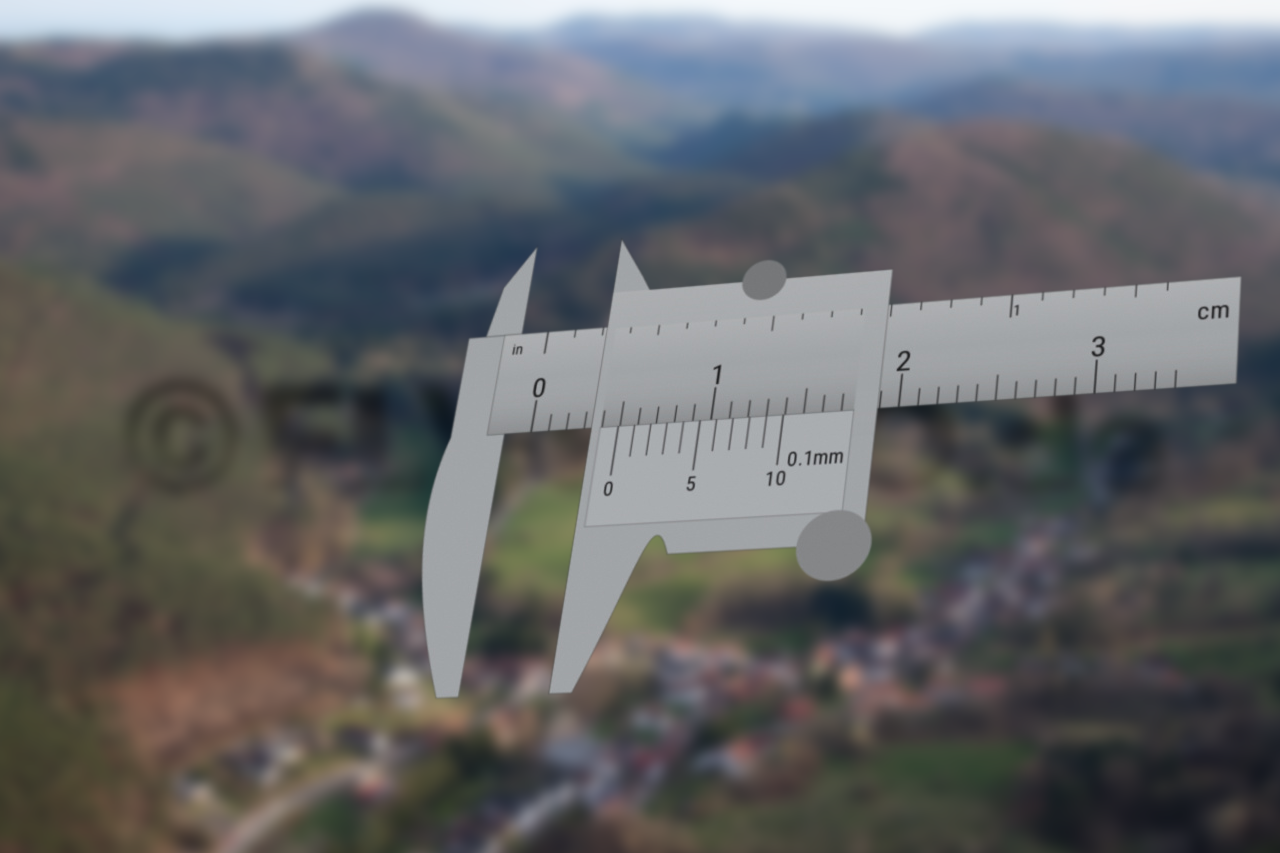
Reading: 4.9 mm
